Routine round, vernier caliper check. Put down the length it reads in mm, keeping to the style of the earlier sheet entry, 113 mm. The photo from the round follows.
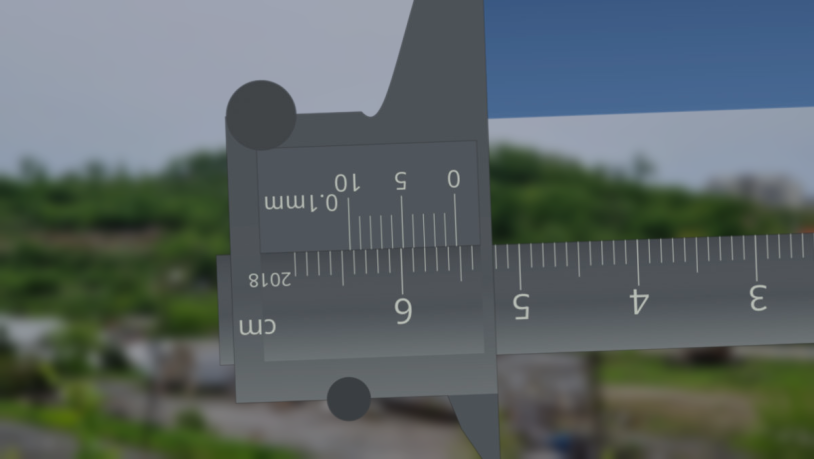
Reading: 55.3 mm
